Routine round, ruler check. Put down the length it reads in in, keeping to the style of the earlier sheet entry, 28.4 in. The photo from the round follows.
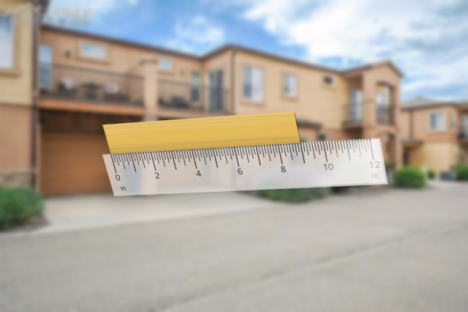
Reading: 9 in
